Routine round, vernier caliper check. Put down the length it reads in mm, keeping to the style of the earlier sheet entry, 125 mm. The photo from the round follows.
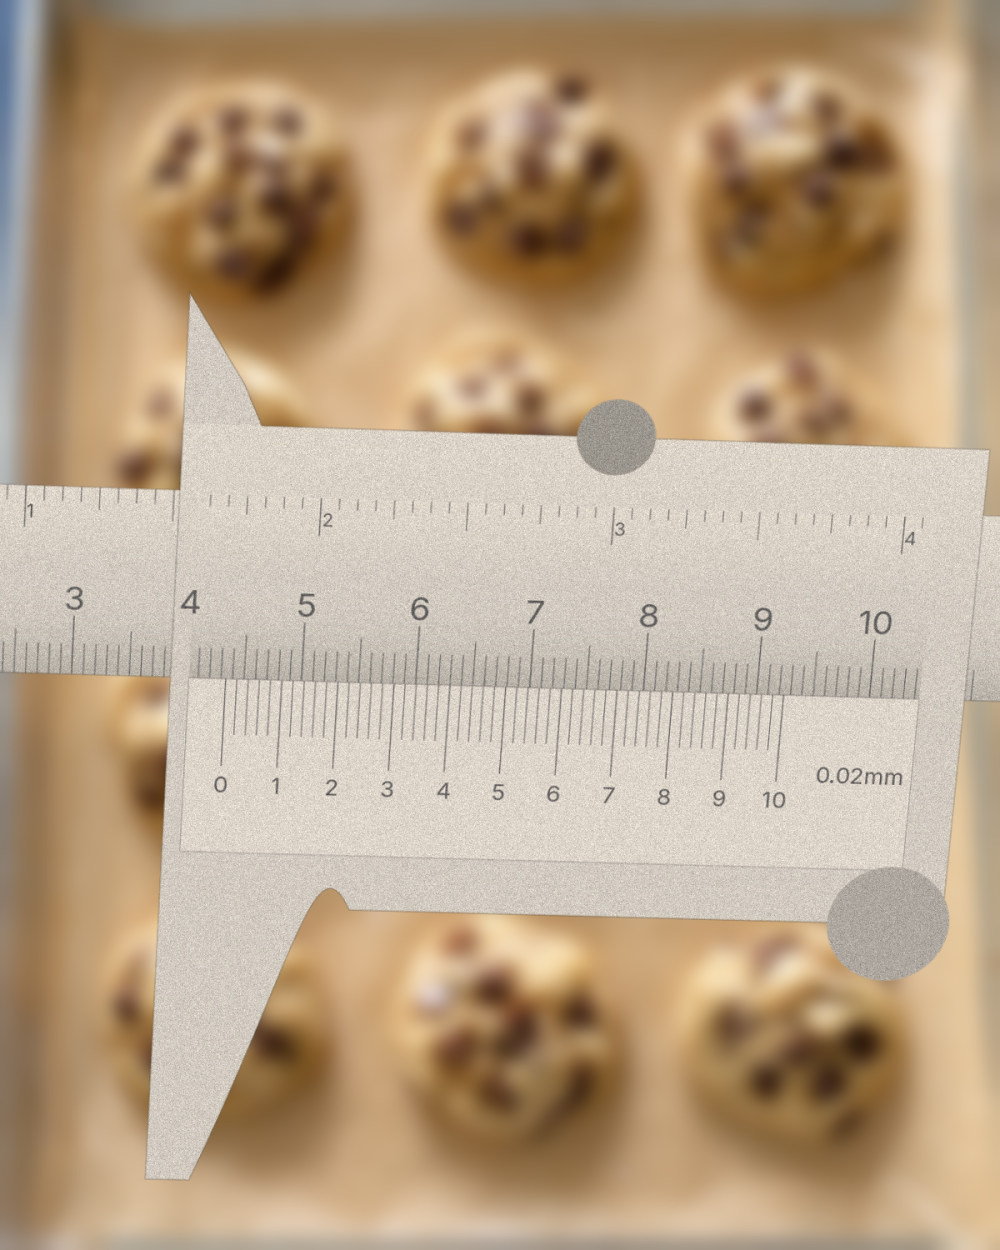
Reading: 43.4 mm
